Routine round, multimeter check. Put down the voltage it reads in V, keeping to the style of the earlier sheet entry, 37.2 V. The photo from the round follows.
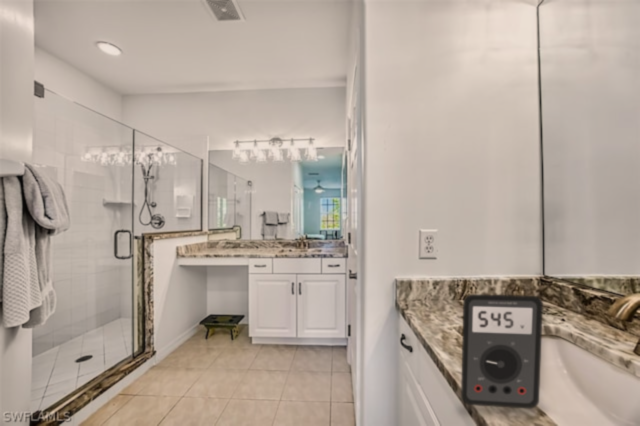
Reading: 545 V
